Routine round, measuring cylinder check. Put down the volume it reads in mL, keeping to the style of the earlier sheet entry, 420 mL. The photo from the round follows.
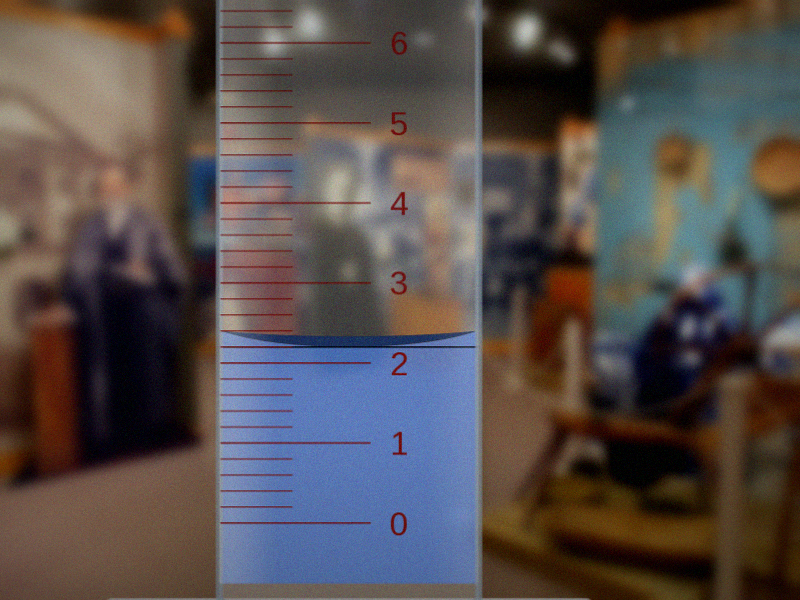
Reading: 2.2 mL
